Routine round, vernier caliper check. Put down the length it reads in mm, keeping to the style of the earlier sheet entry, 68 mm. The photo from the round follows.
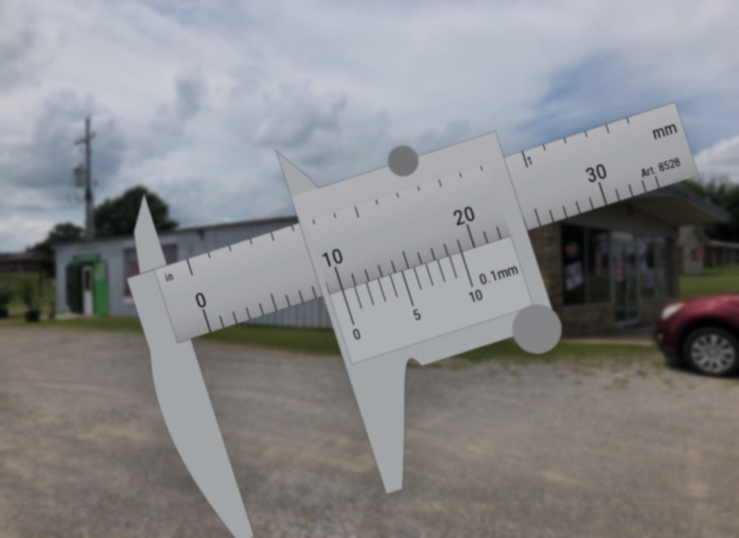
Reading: 10.0 mm
